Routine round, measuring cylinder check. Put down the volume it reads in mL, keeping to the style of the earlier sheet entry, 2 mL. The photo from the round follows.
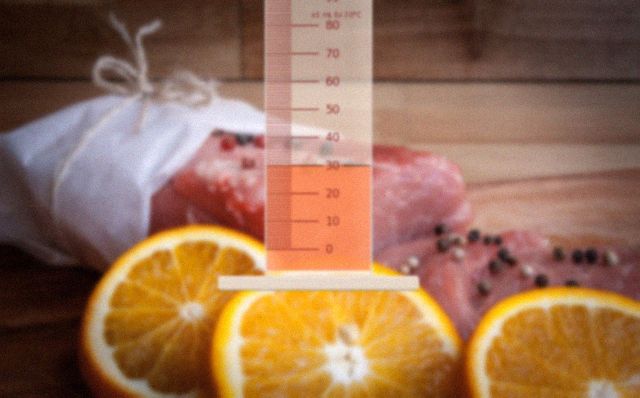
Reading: 30 mL
